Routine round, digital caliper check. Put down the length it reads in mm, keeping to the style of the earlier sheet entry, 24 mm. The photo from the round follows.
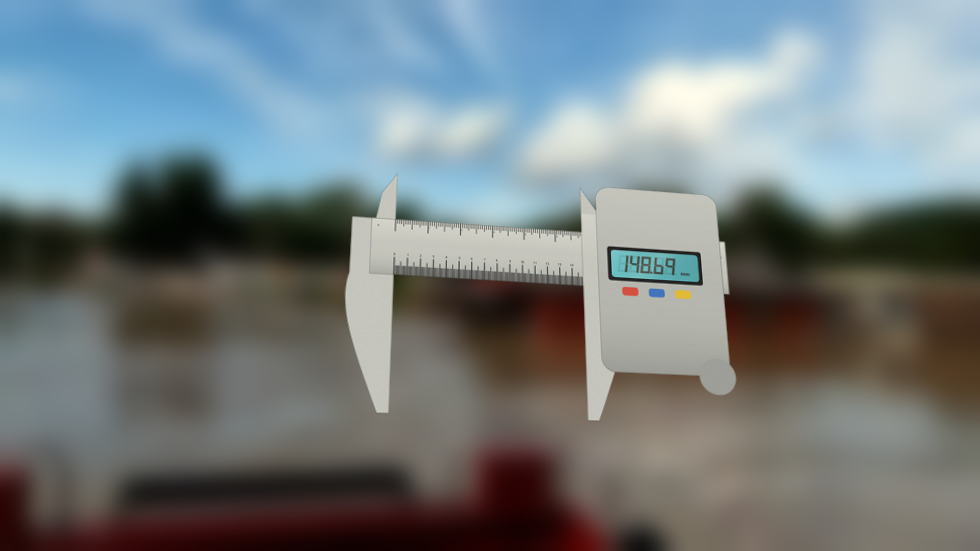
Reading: 148.69 mm
